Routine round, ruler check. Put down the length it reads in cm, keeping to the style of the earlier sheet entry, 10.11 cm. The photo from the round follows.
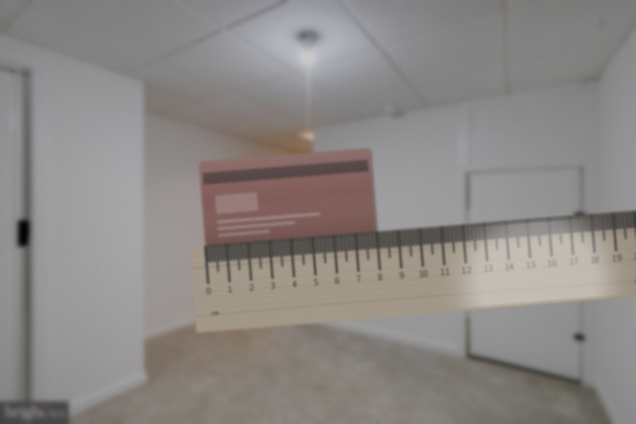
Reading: 8 cm
